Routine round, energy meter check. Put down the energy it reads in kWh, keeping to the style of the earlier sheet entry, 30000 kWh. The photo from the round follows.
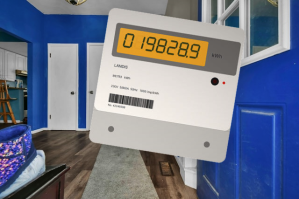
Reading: 19828.9 kWh
